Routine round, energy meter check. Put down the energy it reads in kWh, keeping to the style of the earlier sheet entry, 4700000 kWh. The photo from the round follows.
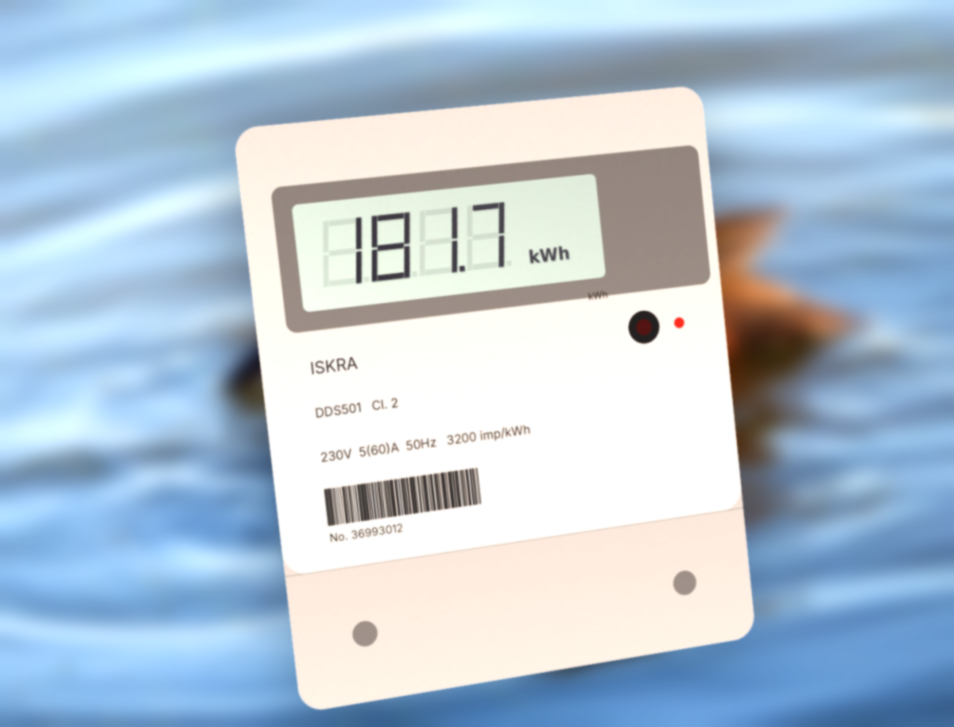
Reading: 181.7 kWh
